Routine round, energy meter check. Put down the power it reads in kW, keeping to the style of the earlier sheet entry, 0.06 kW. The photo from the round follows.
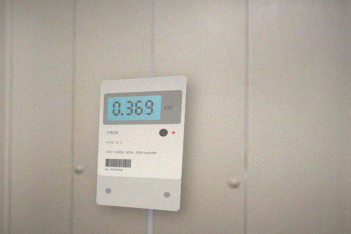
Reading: 0.369 kW
